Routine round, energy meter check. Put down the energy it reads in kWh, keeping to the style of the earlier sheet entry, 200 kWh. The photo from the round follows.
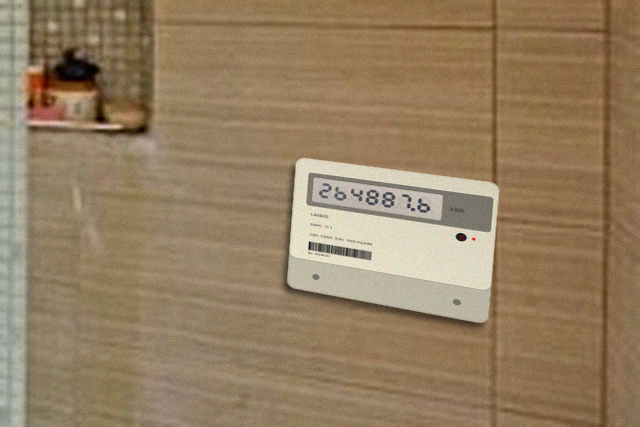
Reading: 264887.6 kWh
